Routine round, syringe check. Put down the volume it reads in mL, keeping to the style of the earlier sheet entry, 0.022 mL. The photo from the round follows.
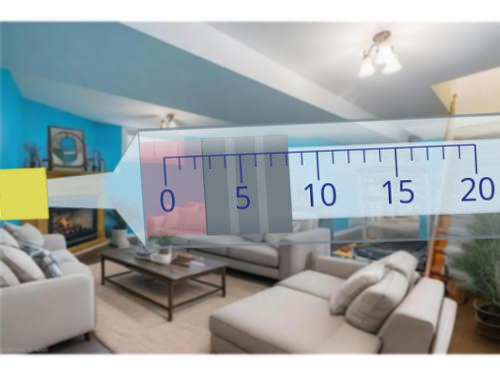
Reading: 2.5 mL
